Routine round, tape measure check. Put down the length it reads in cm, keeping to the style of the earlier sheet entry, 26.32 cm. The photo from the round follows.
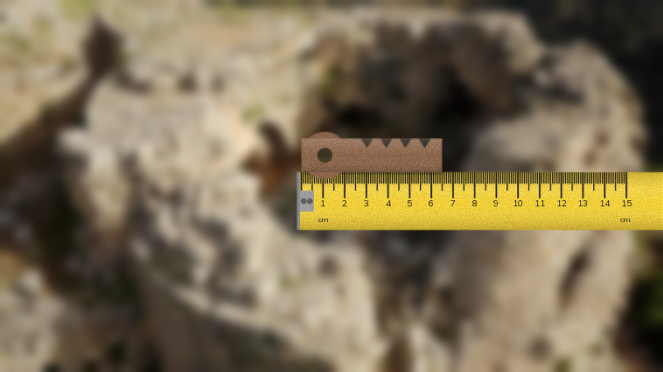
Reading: 6.5 cm
